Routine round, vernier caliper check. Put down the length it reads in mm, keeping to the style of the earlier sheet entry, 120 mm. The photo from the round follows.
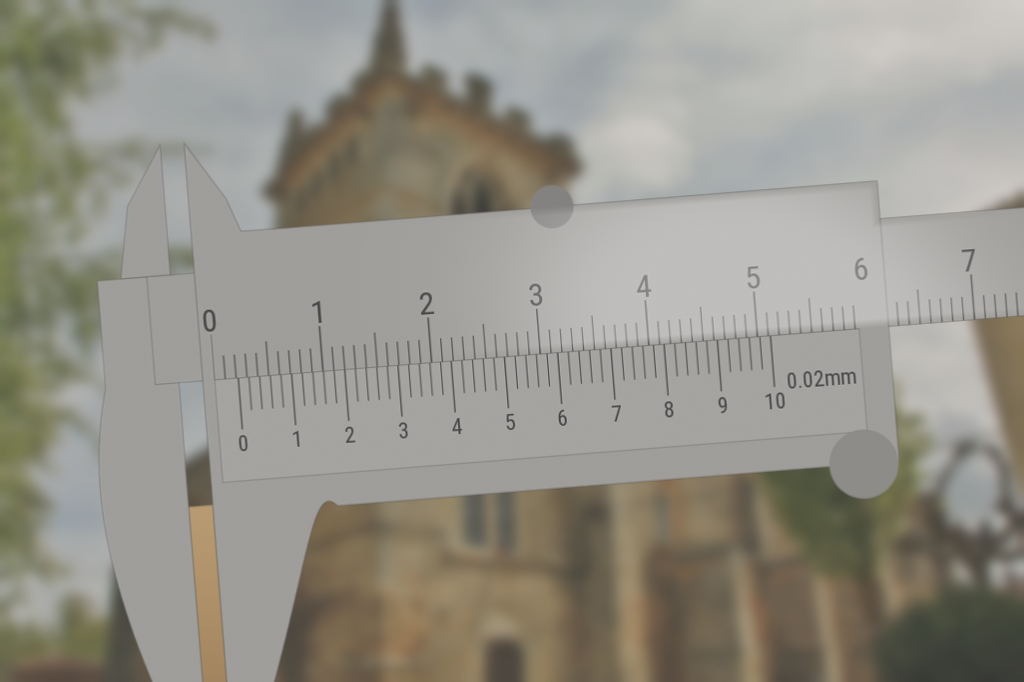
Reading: 2.2 mm
